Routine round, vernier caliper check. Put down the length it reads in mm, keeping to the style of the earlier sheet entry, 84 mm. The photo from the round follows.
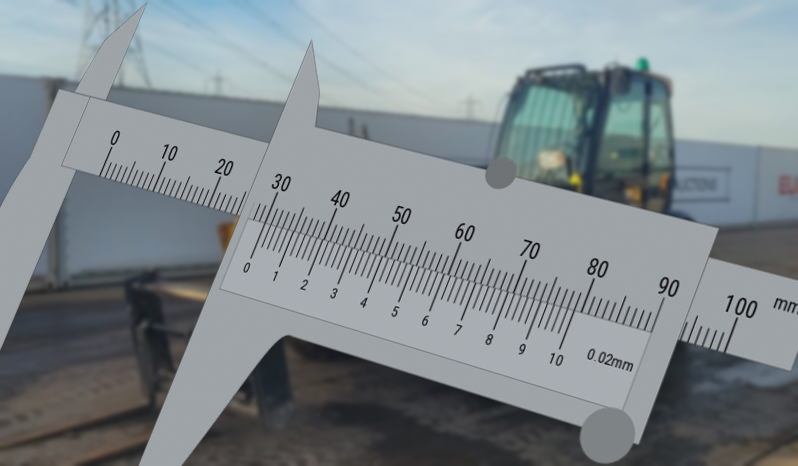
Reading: 30.0 mm
